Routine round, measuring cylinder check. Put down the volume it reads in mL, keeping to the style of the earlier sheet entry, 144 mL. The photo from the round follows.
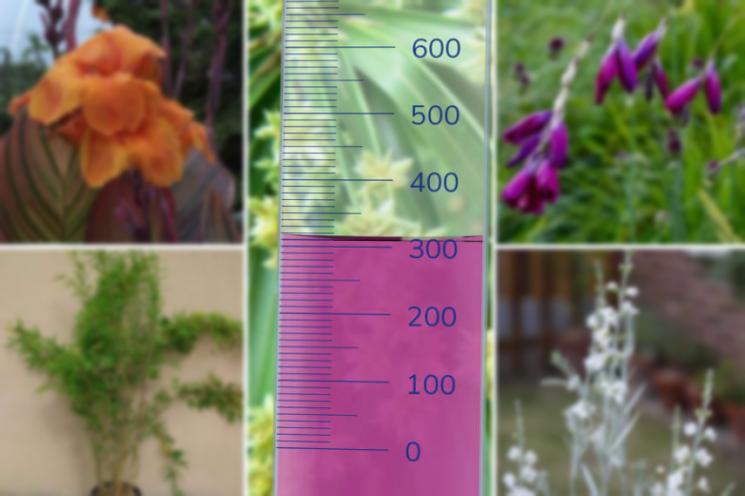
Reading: 310 mL
